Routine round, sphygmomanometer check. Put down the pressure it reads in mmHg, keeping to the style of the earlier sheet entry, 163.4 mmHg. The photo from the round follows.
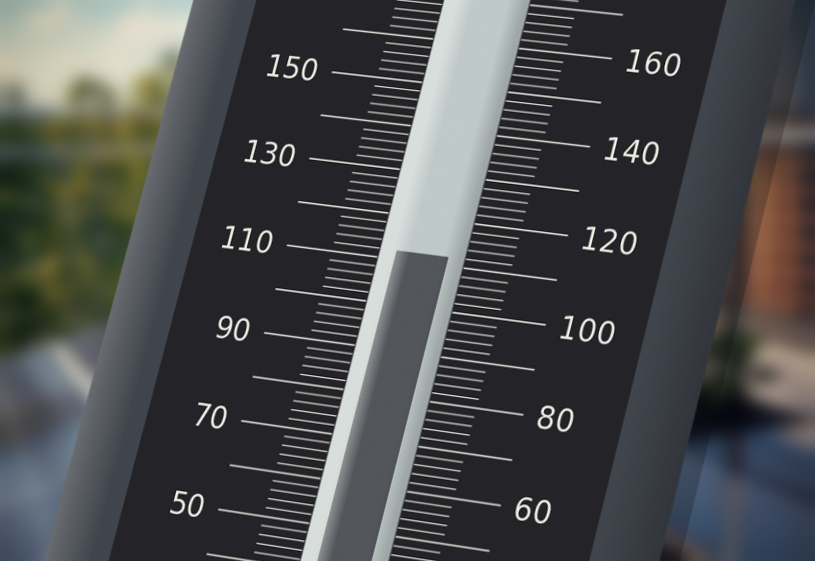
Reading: 112 mmHg
